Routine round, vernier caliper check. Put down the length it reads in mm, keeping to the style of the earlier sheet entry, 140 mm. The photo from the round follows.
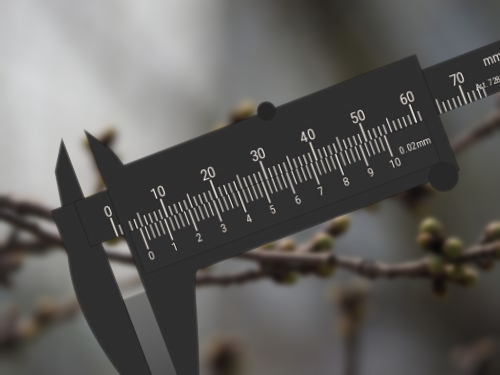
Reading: 4.5 mm
